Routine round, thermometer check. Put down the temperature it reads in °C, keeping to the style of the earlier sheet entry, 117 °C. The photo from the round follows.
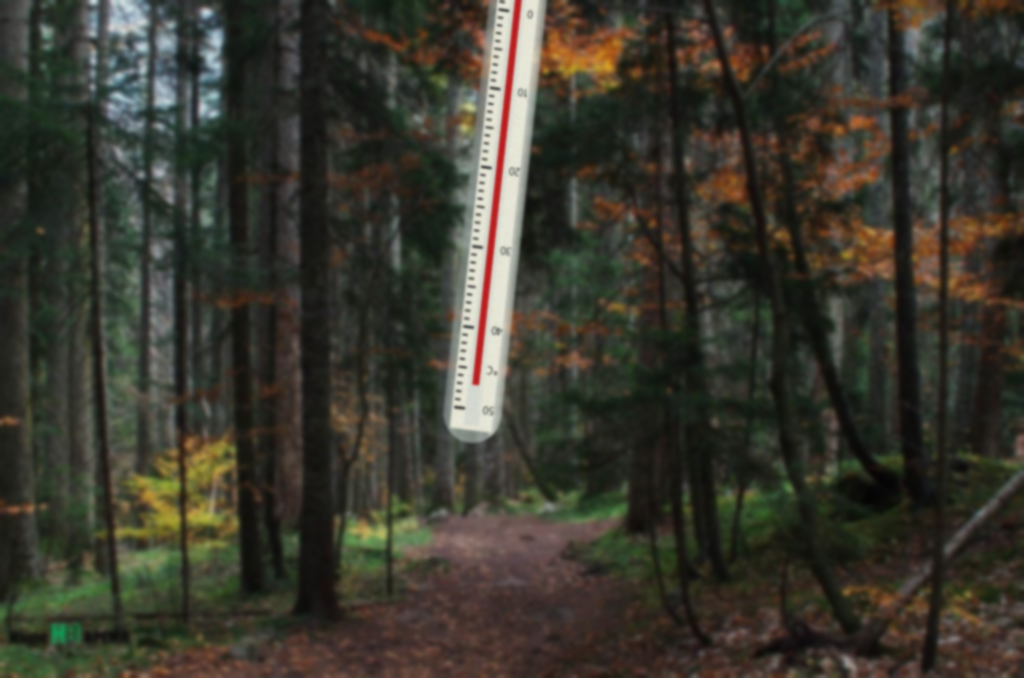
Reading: 47 °C
